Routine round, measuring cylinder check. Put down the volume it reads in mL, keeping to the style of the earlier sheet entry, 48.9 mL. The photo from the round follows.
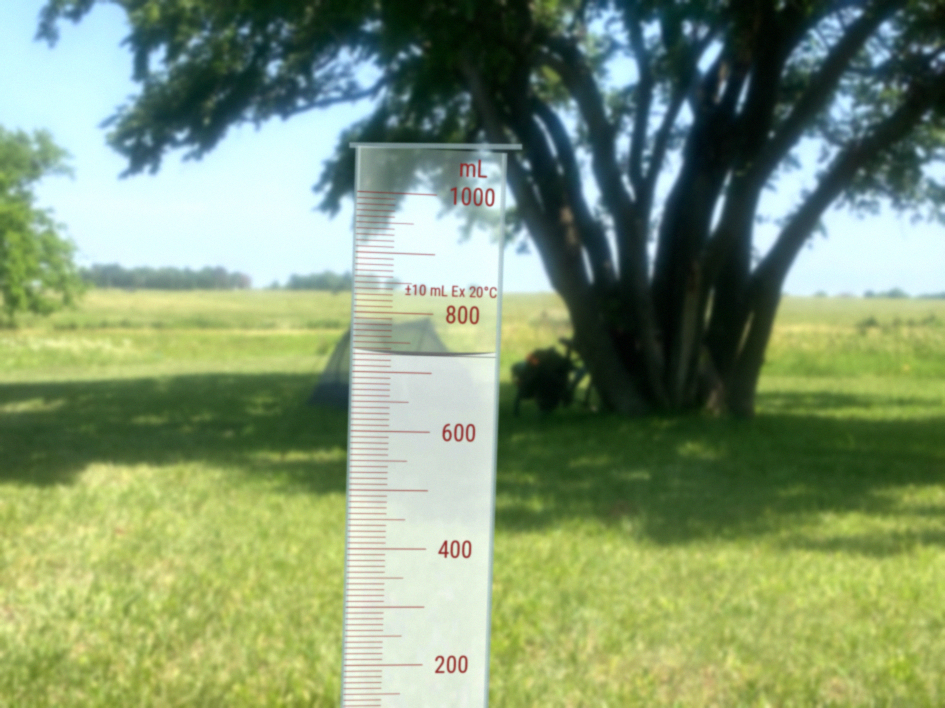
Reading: 730 mL
